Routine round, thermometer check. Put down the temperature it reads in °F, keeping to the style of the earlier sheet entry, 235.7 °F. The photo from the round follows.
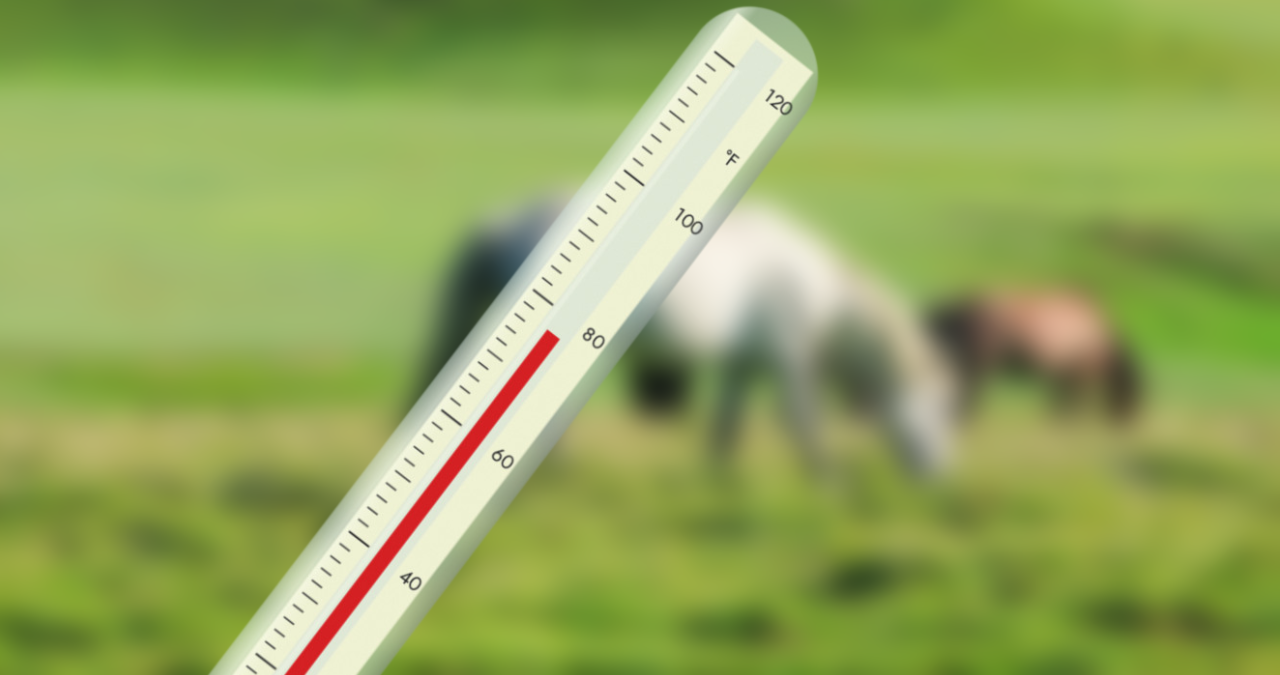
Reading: 77 °F
